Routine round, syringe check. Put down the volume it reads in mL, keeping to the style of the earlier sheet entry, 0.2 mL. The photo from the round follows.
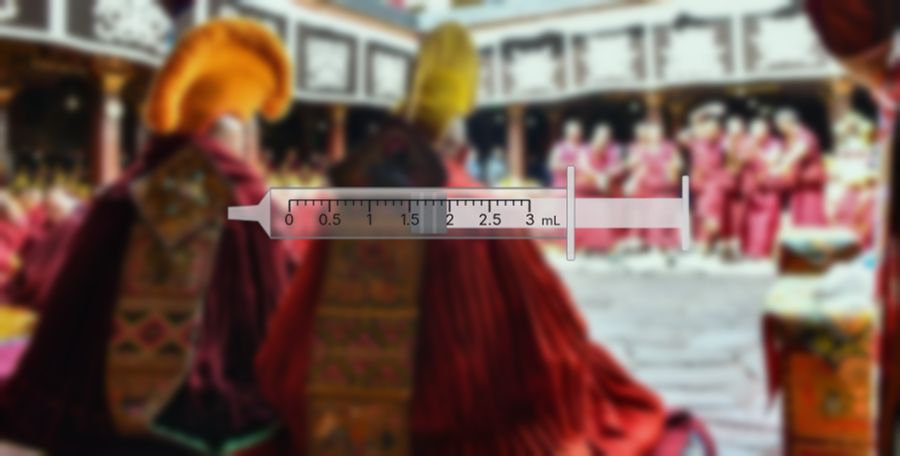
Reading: 1.5 mL
